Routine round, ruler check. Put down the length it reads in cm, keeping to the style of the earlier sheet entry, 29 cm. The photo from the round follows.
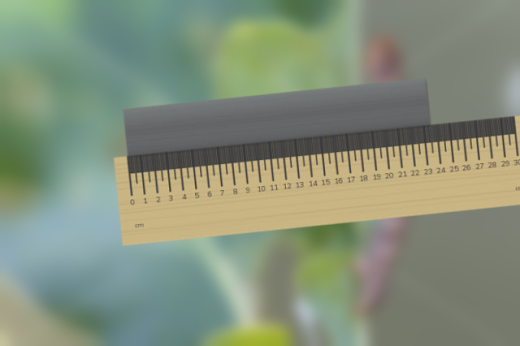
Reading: 23.5 cm
